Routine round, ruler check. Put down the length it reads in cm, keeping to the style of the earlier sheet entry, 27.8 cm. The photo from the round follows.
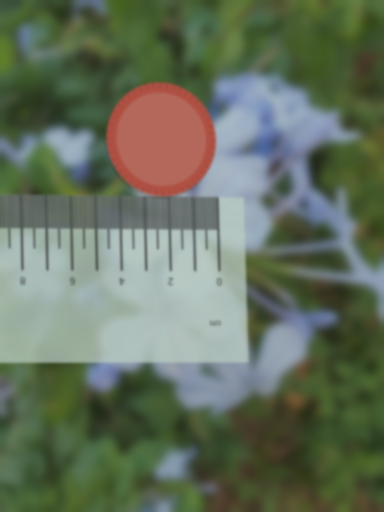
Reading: 4.5 cm
